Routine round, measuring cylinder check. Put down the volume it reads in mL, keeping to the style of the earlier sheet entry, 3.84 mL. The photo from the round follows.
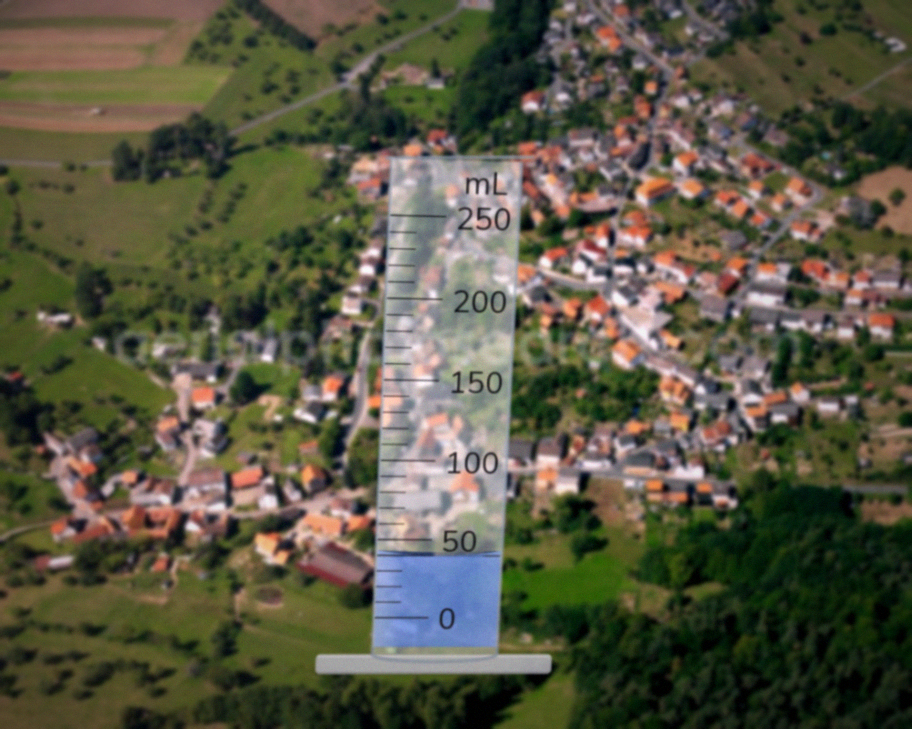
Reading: 40 mL
